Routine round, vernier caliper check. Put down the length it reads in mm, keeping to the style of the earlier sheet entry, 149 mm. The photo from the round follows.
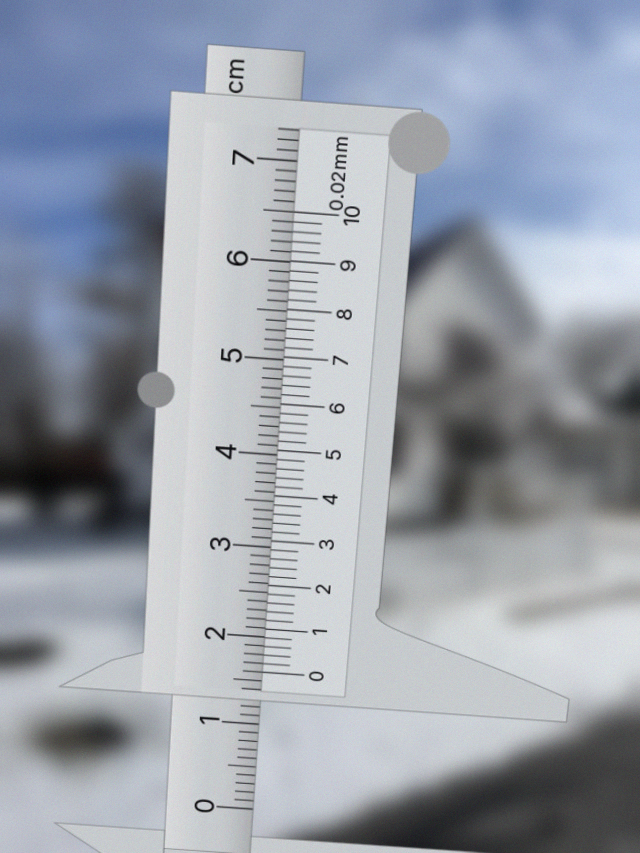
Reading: 16.0 mm
